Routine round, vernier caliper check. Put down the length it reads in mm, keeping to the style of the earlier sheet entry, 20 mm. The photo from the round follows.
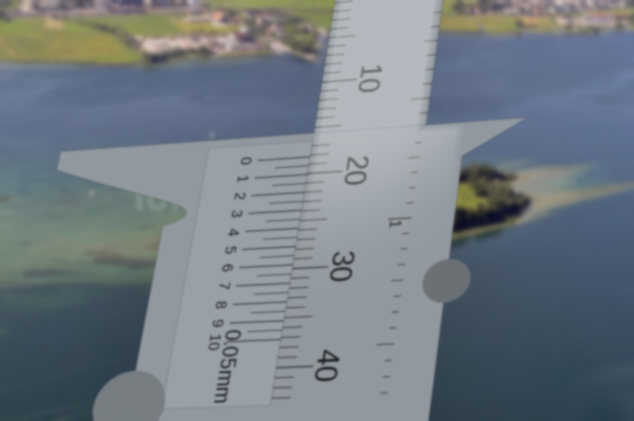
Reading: 18.2 mm
